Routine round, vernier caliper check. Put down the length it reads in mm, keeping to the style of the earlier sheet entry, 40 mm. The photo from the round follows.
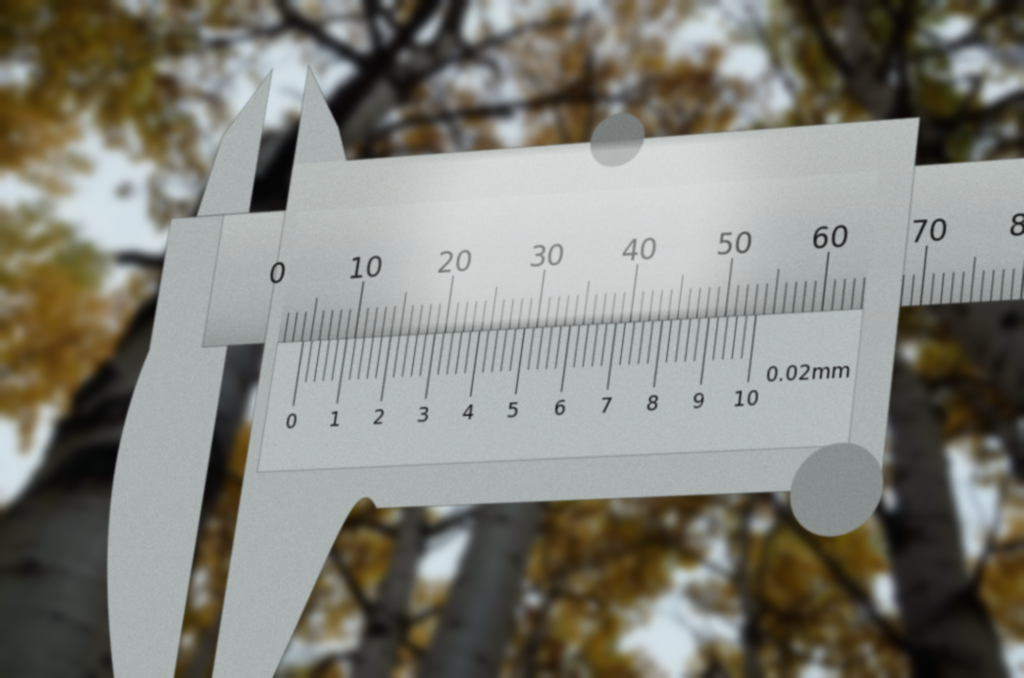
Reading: 4.2 mm
